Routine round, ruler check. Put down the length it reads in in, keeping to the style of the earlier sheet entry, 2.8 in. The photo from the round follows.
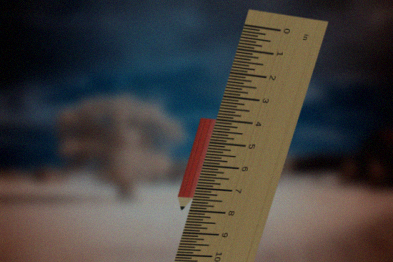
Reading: 4 in
